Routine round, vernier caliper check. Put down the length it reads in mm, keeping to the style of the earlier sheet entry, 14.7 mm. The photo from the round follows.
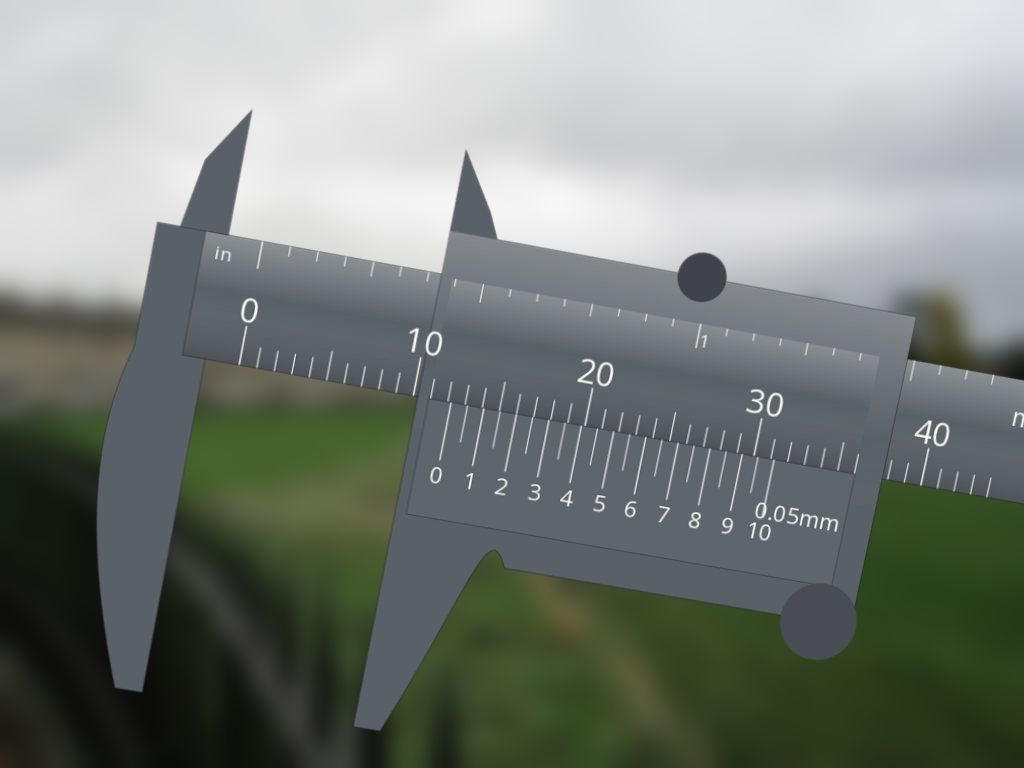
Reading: 12.2 mm
